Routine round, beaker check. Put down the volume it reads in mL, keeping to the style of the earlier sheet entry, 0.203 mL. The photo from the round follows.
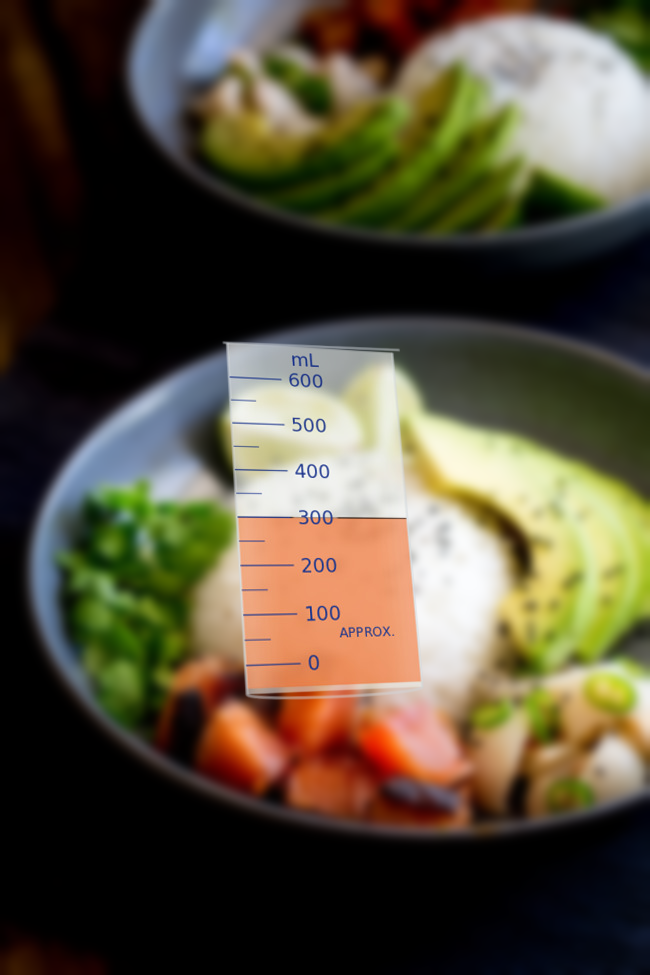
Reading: 300 mL
